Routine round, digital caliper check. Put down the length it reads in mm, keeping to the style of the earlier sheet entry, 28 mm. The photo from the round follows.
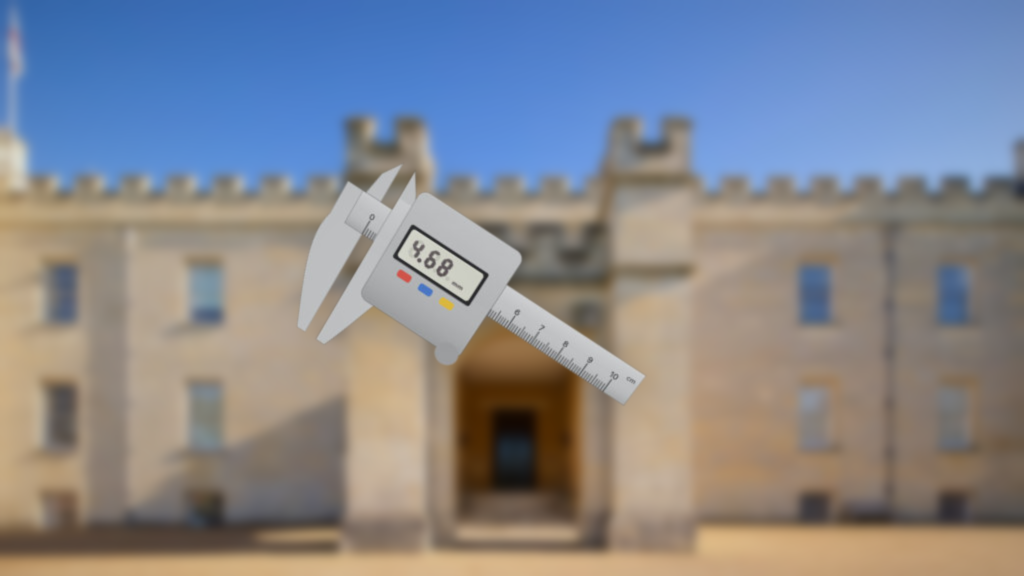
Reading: 4.68 mm
